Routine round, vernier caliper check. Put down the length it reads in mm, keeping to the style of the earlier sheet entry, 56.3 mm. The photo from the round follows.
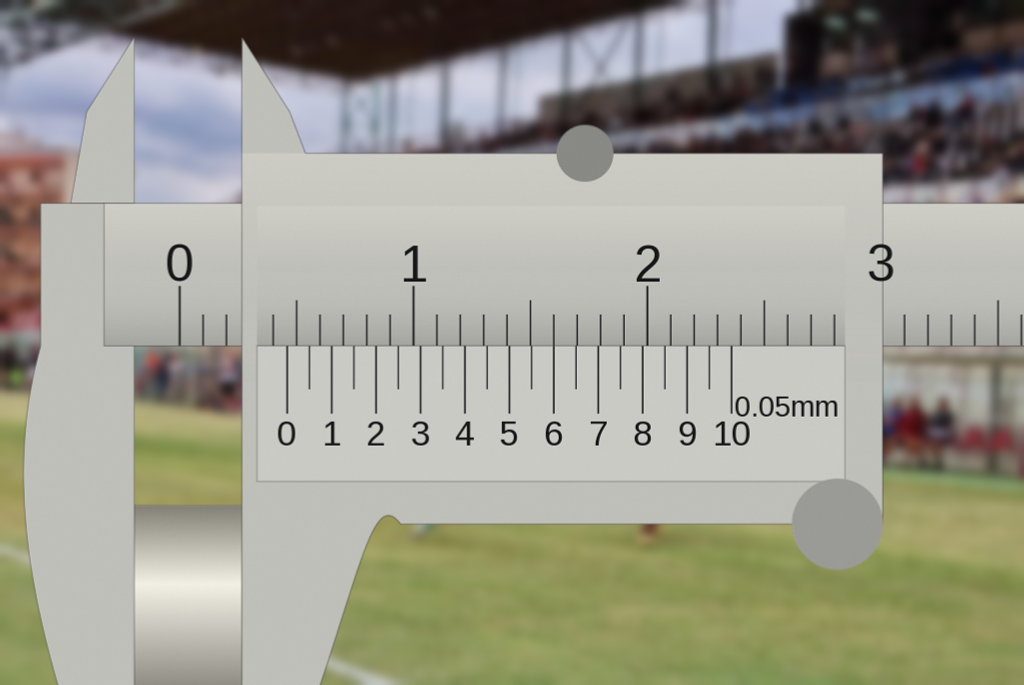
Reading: 4.6 mm
